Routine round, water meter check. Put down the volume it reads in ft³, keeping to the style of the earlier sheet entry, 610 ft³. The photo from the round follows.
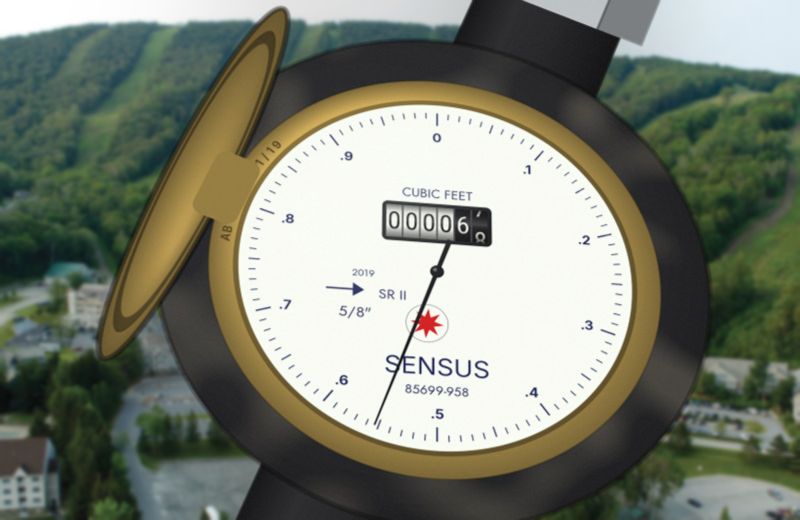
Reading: 67.55 ft³
